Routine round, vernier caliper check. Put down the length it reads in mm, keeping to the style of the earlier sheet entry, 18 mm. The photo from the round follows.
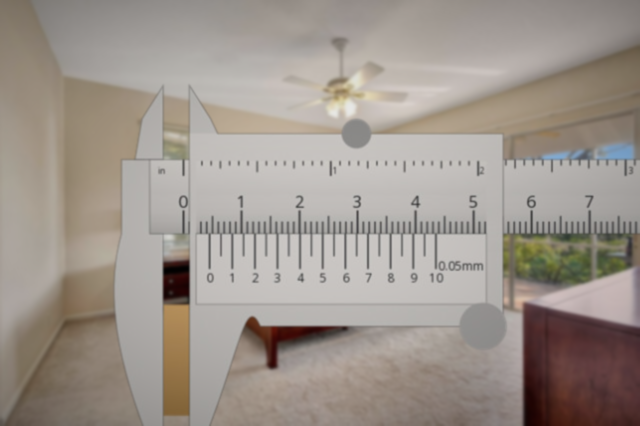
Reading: 4.5 mm
